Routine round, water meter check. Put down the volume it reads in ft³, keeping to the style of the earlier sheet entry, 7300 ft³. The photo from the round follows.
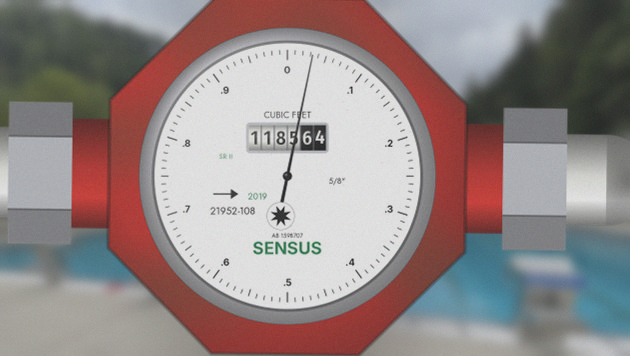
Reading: 118564.03 ft³
